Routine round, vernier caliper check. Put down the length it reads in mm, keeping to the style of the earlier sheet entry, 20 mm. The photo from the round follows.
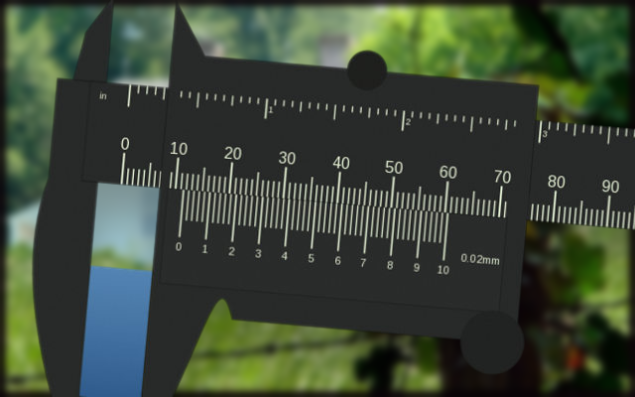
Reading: 11.5 mm
